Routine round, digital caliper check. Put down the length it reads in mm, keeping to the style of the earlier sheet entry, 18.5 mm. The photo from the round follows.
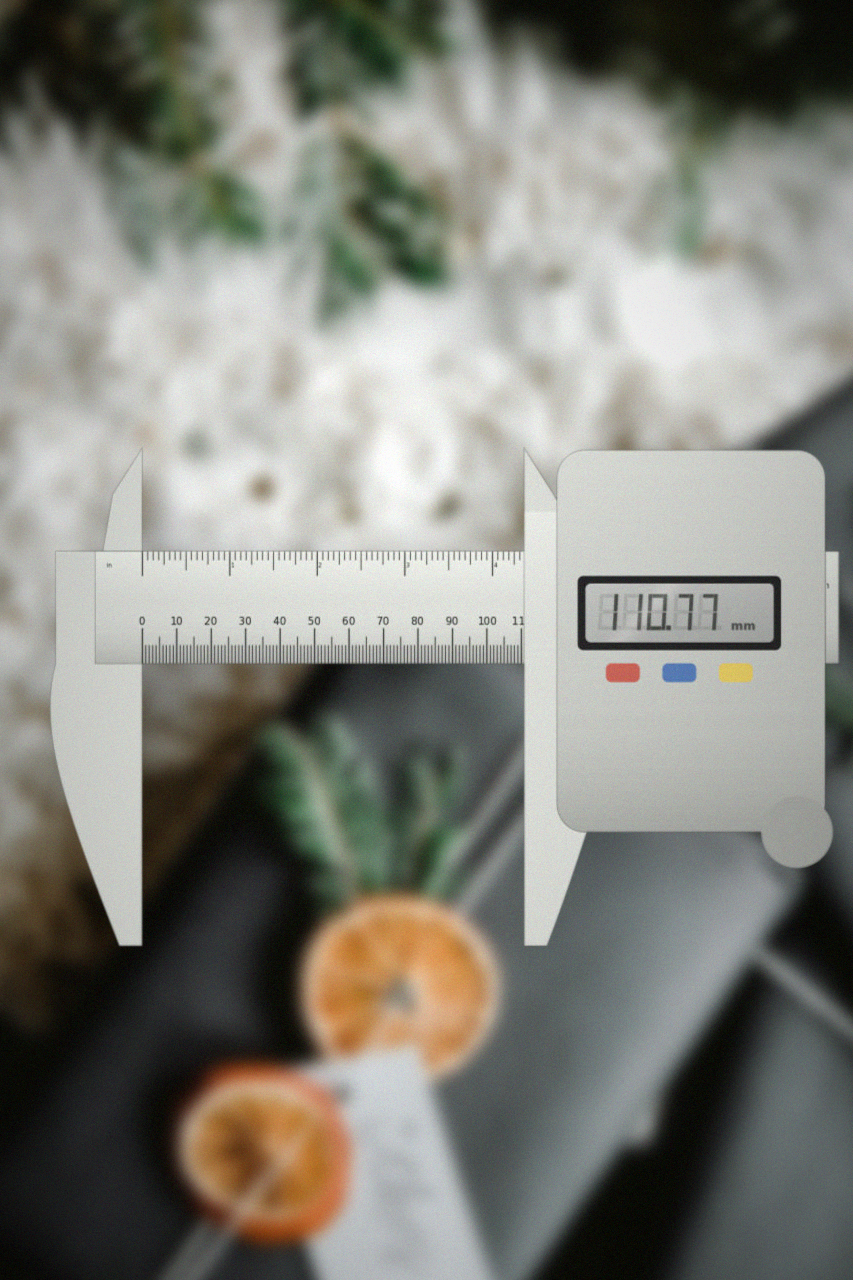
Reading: 110.77 mm
